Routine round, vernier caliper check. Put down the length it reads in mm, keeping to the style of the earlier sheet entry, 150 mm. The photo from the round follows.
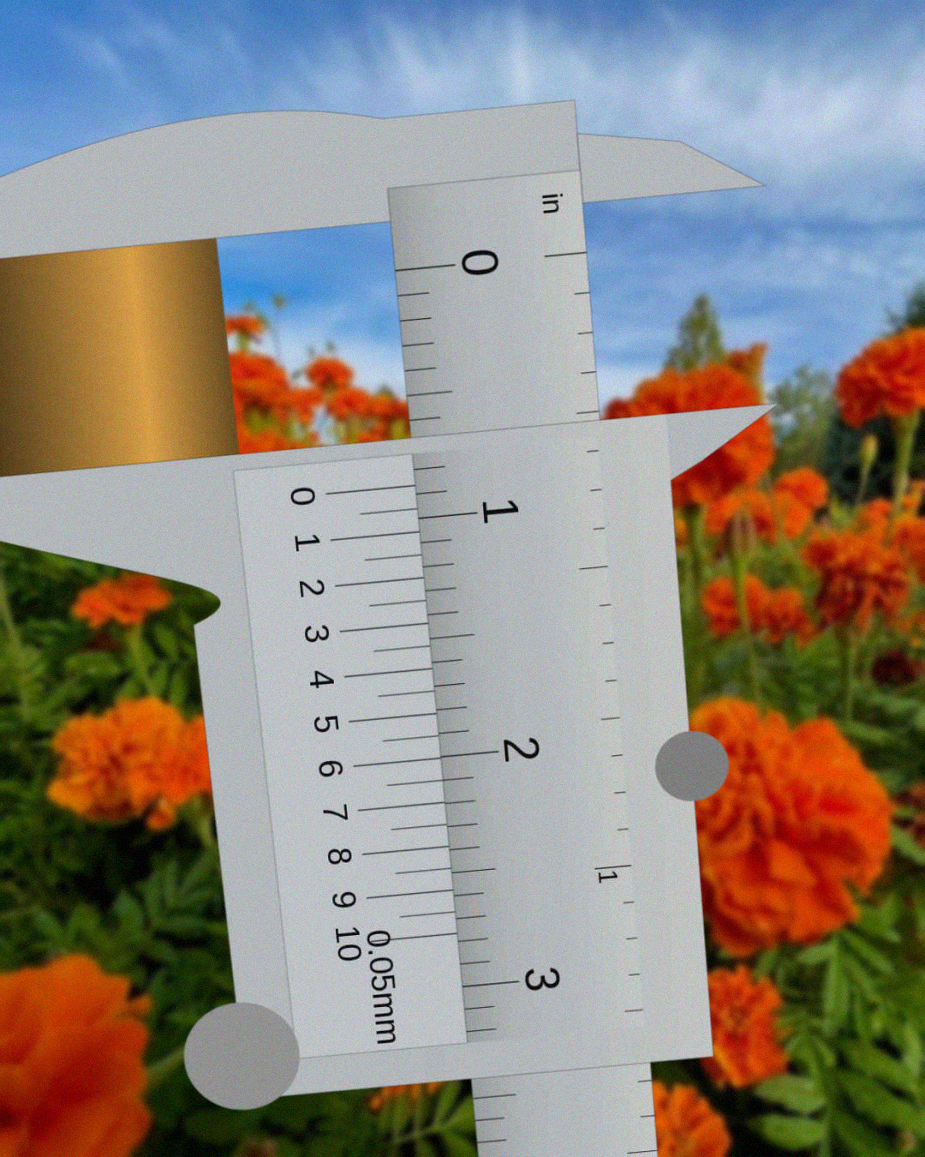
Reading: 8.65 mm
